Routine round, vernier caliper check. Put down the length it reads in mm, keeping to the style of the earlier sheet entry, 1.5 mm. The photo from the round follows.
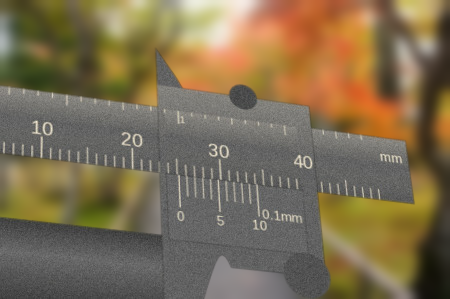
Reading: 25.2 mm
